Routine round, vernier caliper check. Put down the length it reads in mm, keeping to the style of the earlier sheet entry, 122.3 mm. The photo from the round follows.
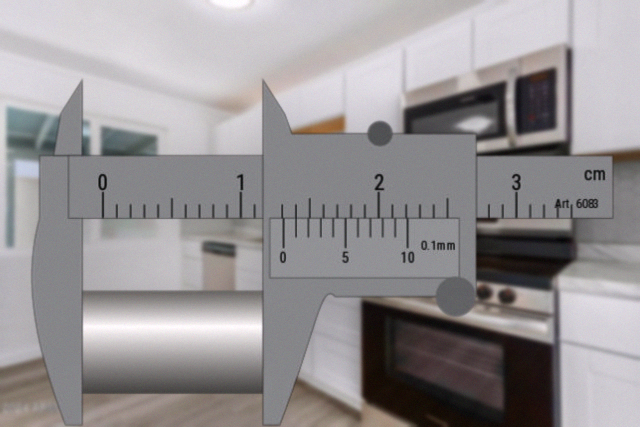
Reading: 13.1 mm
